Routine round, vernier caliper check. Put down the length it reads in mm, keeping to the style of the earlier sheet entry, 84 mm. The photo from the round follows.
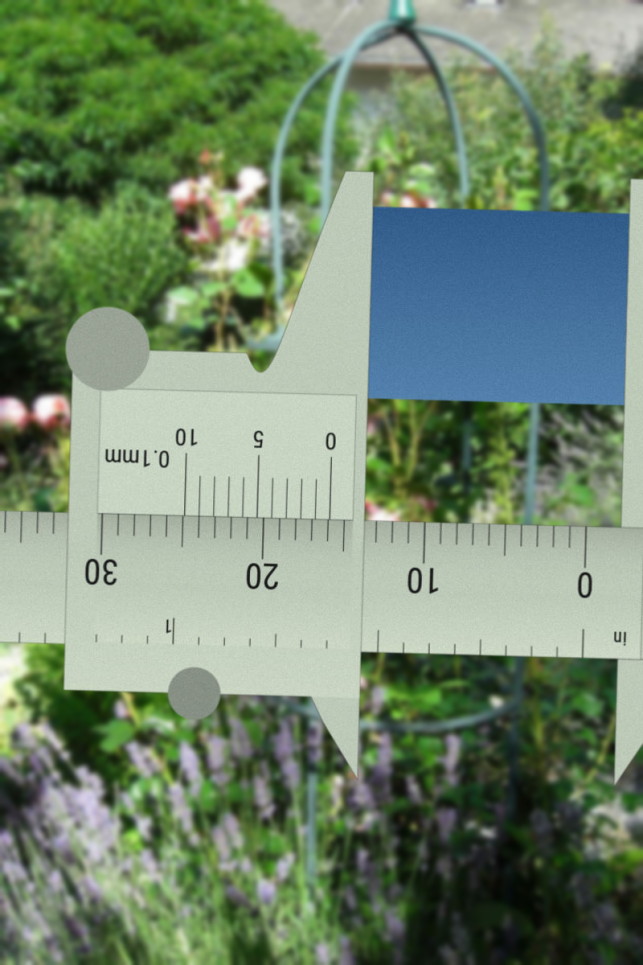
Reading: 15.9 mm
